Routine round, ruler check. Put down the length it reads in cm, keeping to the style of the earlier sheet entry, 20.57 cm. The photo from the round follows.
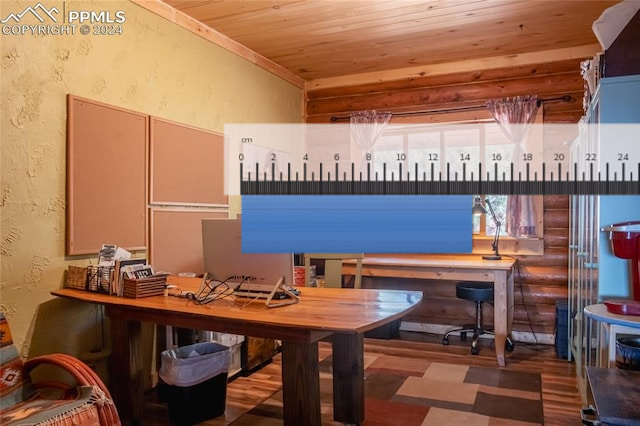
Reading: 14.5 cm
